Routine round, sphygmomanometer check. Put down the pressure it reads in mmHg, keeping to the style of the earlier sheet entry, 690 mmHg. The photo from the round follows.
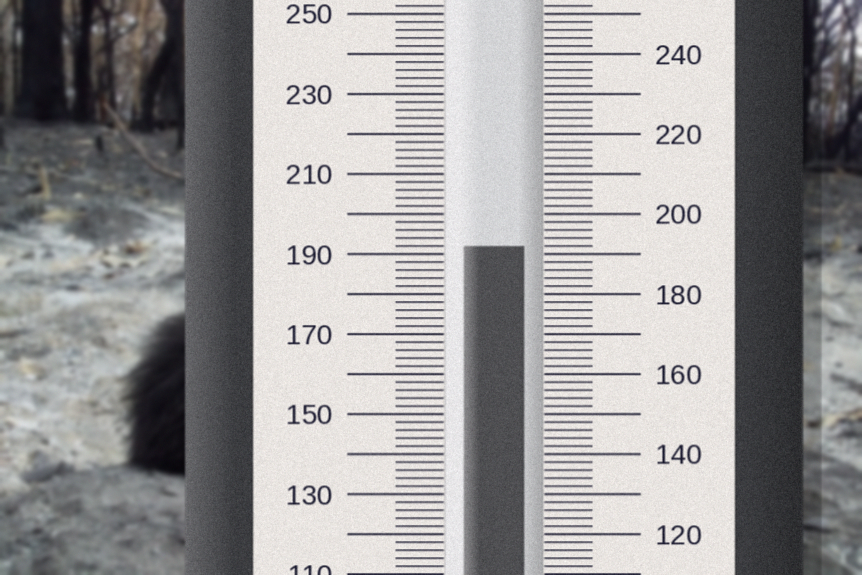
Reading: 192 mmHg
